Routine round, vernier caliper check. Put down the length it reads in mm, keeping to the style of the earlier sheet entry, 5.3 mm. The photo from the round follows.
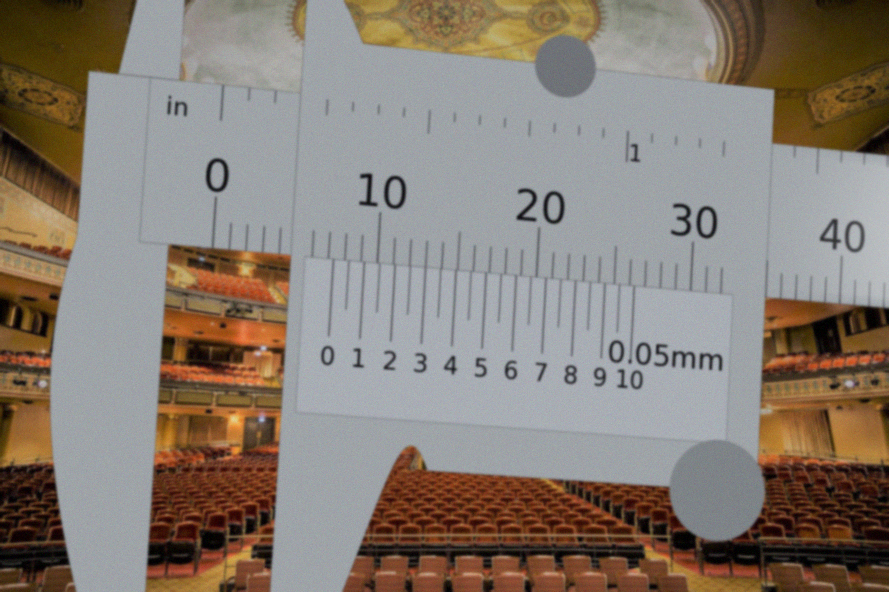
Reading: 7.3 mm
